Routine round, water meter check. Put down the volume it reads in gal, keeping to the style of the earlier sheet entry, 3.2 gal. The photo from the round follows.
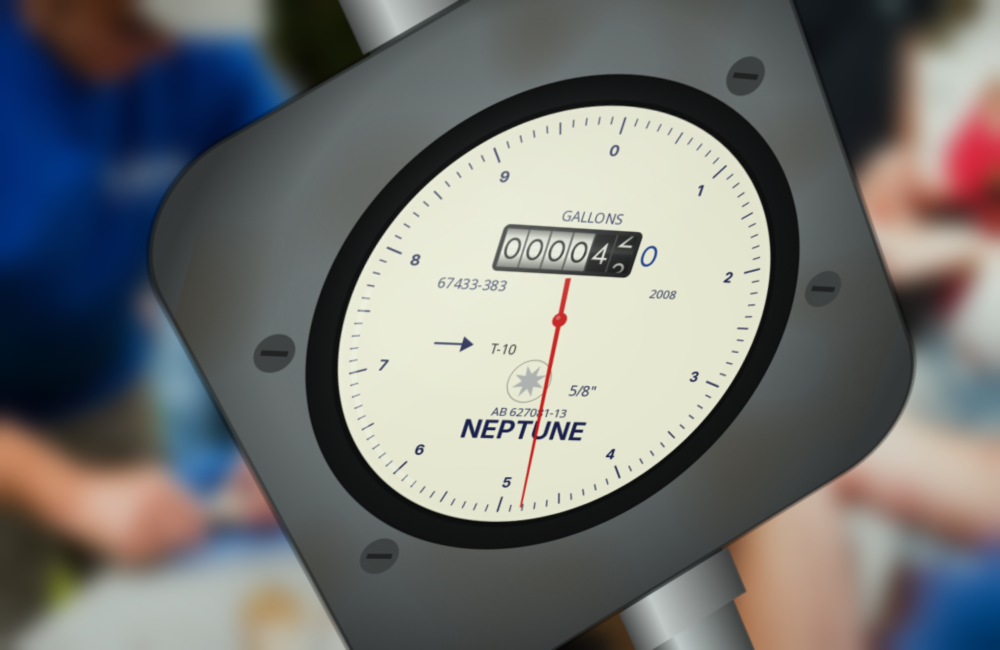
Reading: 424.8 gal
